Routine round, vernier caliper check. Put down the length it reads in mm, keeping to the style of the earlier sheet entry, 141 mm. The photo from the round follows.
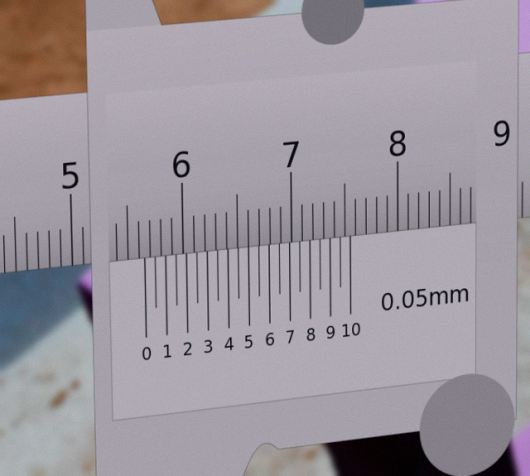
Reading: 56.5 mm
